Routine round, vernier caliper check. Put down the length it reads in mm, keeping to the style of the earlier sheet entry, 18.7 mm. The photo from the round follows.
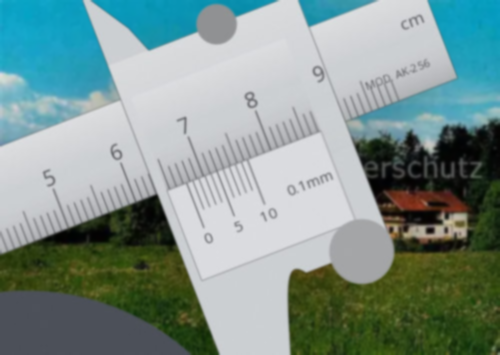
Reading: 67.5 mm
